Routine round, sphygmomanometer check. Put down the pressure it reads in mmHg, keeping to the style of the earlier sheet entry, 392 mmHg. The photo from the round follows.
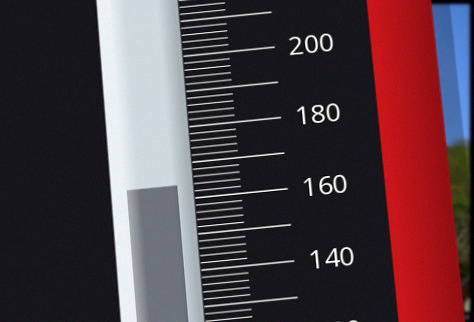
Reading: 164 mmHg
